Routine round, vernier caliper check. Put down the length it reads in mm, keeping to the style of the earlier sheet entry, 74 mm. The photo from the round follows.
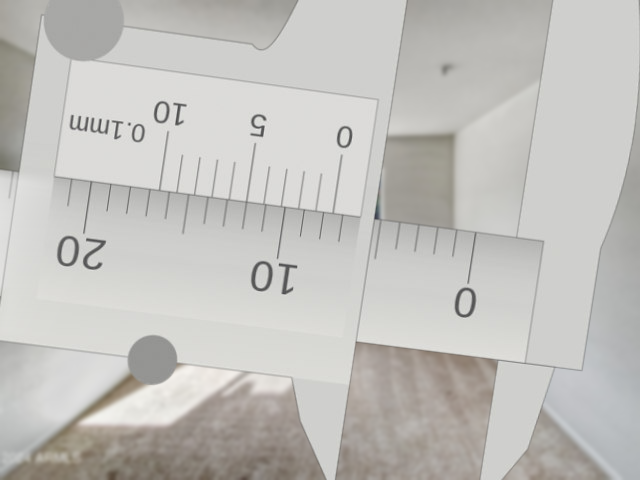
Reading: 7.5 mm
